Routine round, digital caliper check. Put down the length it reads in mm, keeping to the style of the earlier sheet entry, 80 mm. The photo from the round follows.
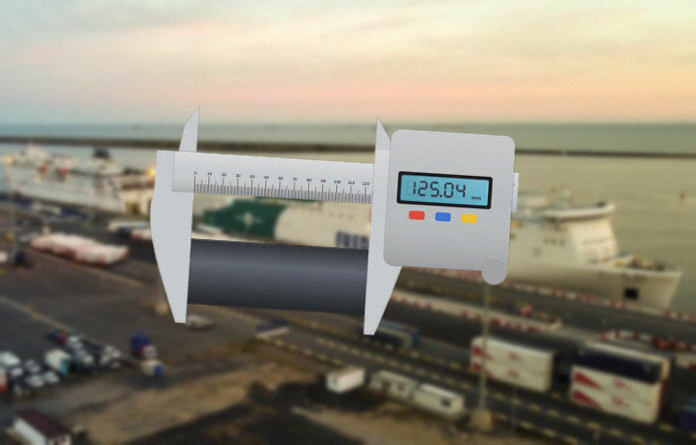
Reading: 125.04 mm
